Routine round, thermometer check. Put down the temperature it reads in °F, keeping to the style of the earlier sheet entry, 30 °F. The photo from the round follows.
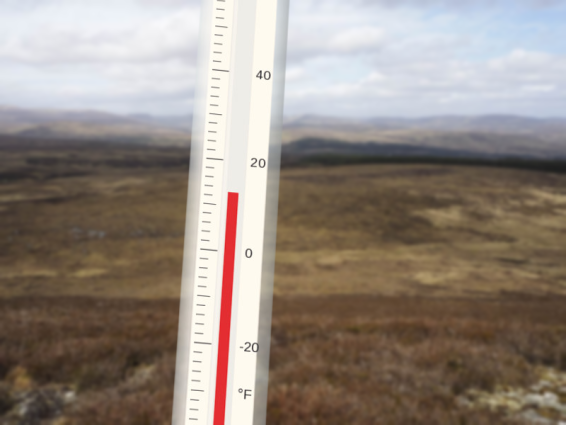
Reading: 13 °F
